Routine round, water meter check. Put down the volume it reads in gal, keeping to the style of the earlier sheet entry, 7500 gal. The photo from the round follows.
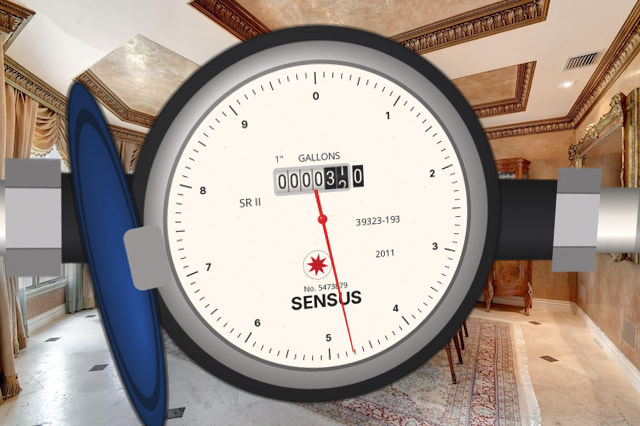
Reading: 314.7 gal
